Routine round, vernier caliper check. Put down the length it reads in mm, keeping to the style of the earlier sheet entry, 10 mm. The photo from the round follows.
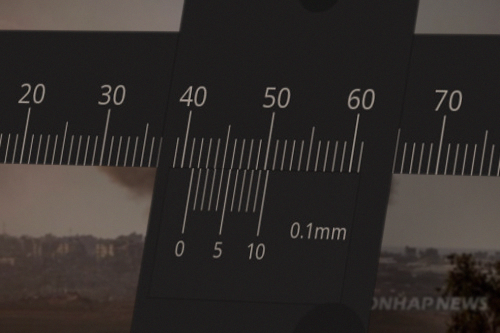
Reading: 41.4 mm
